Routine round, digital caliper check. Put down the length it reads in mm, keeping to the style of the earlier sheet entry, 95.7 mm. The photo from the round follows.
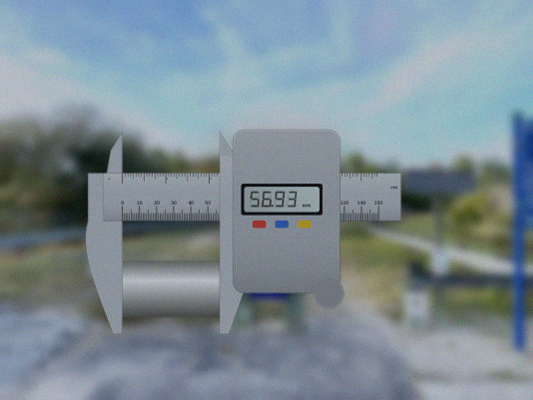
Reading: 56.93 mm
